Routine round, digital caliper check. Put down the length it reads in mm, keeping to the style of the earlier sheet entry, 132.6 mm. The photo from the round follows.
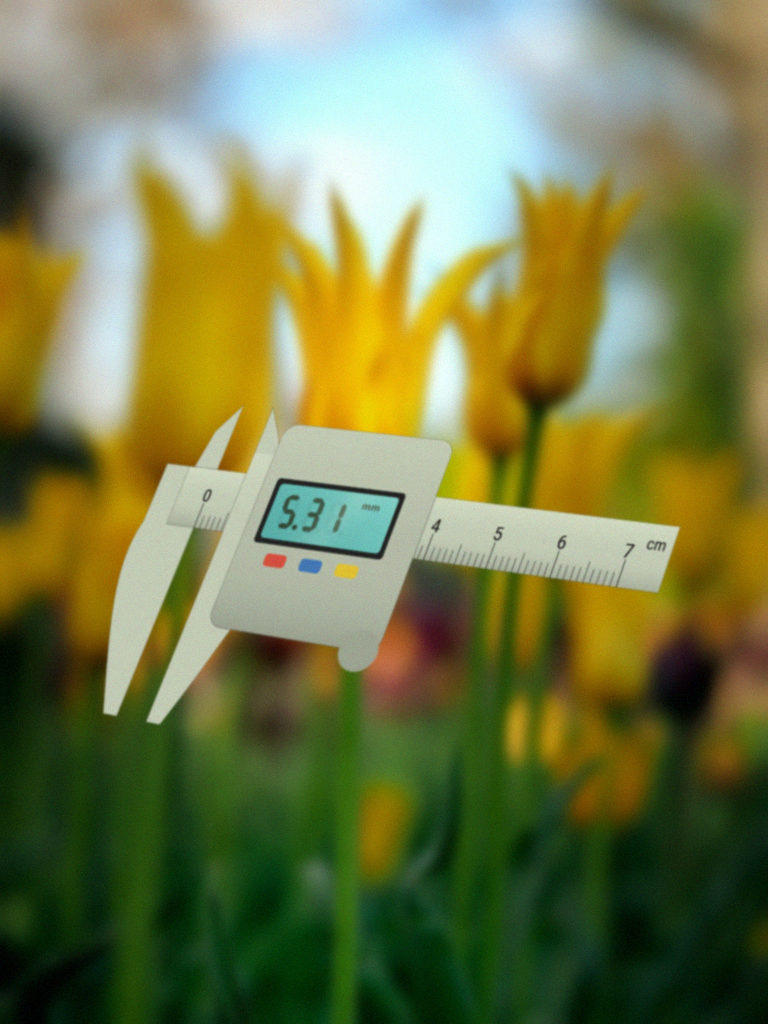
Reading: 5.31 mm
